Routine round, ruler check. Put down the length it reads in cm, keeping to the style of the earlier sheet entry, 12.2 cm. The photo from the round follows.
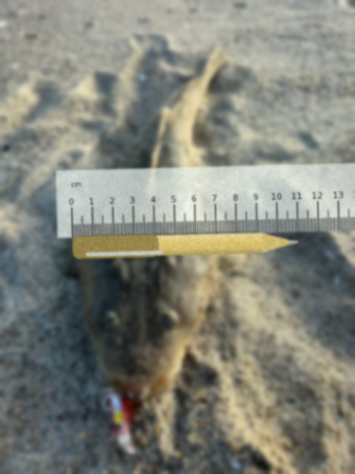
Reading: 11 cm
